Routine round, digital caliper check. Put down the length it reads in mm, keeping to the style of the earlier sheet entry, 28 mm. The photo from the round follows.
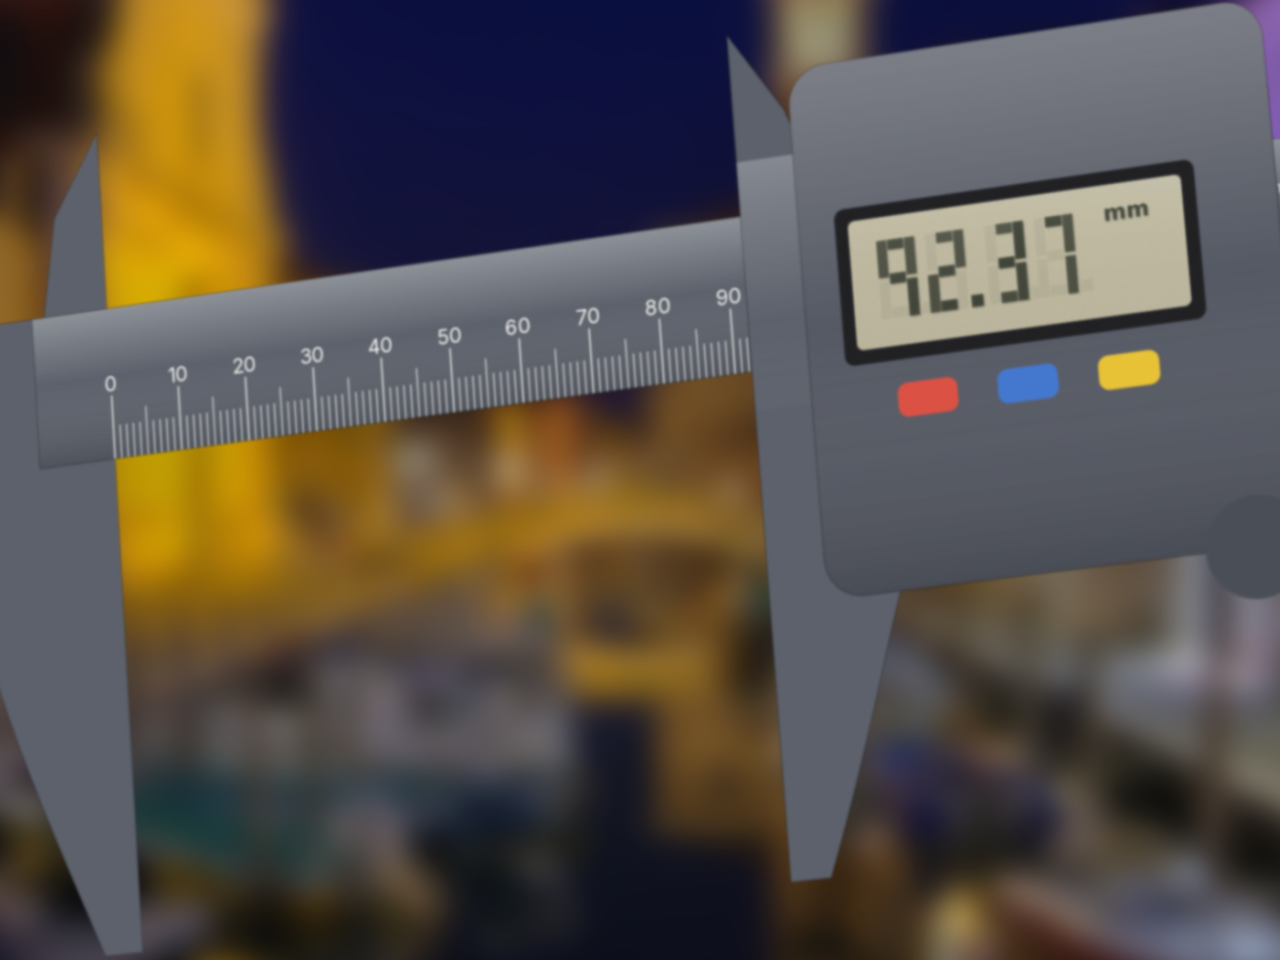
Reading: 92.37 mm
